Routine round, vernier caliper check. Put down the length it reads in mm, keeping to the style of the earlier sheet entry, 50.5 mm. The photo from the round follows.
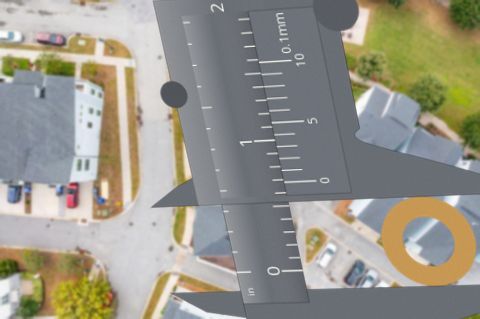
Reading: 6.8 mm
